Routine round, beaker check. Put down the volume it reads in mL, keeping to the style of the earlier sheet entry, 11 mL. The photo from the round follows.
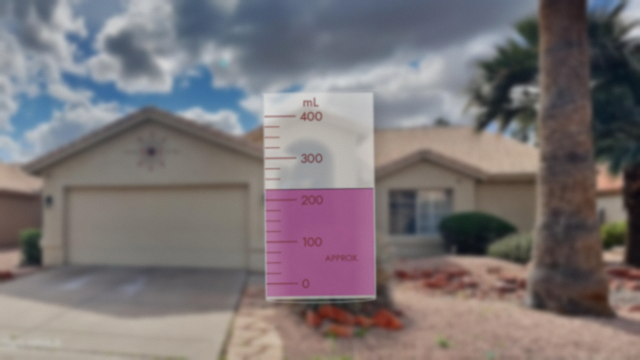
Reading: 225 mL
